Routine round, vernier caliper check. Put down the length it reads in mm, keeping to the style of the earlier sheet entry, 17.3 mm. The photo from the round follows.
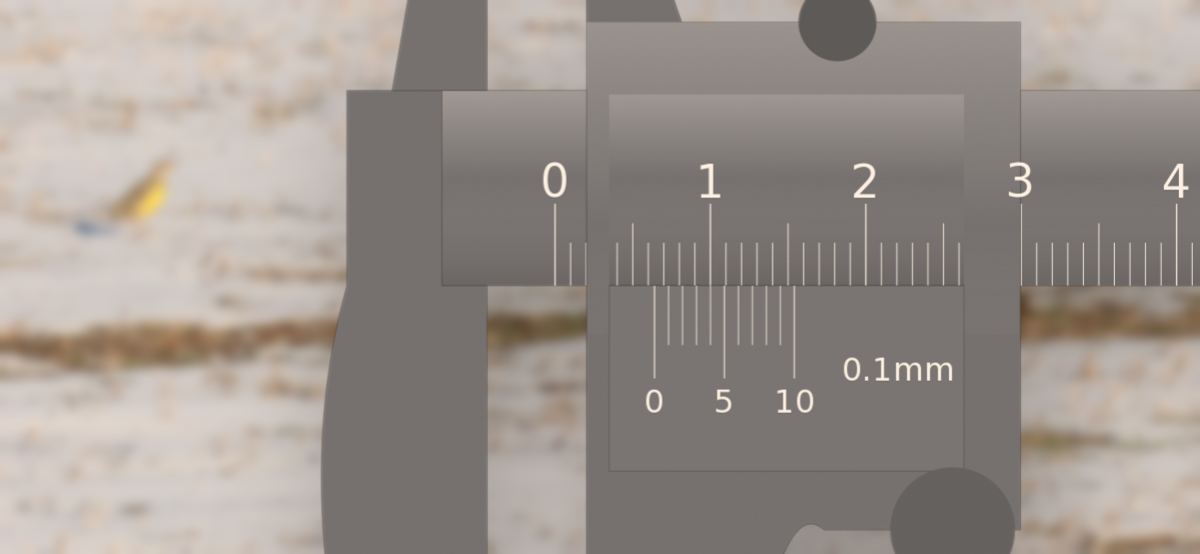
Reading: 6.4 mm
